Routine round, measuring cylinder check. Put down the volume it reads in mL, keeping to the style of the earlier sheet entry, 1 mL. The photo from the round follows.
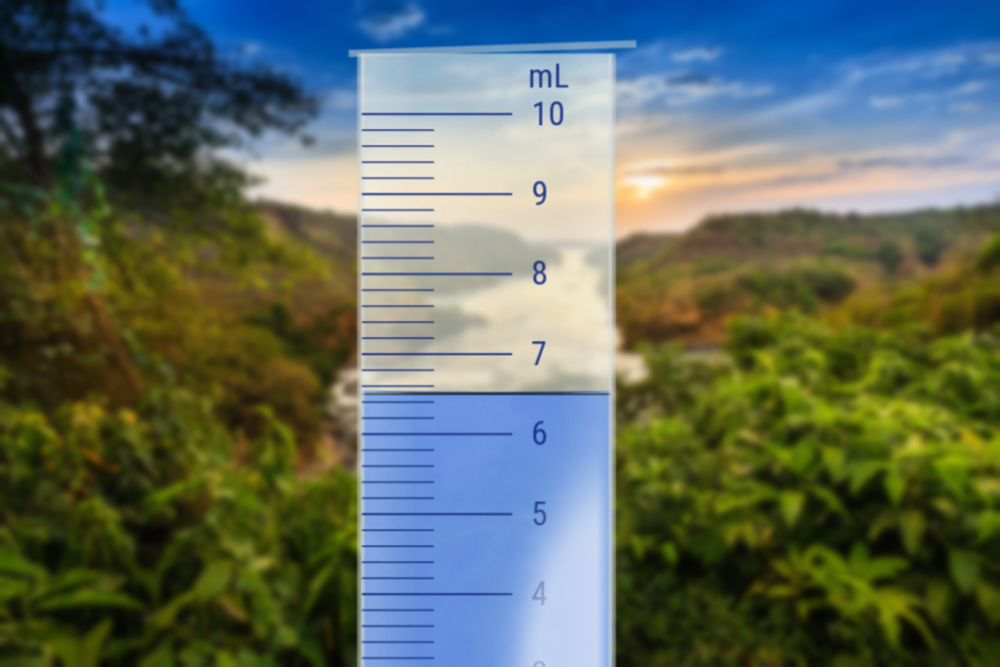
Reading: 6.5 mL
